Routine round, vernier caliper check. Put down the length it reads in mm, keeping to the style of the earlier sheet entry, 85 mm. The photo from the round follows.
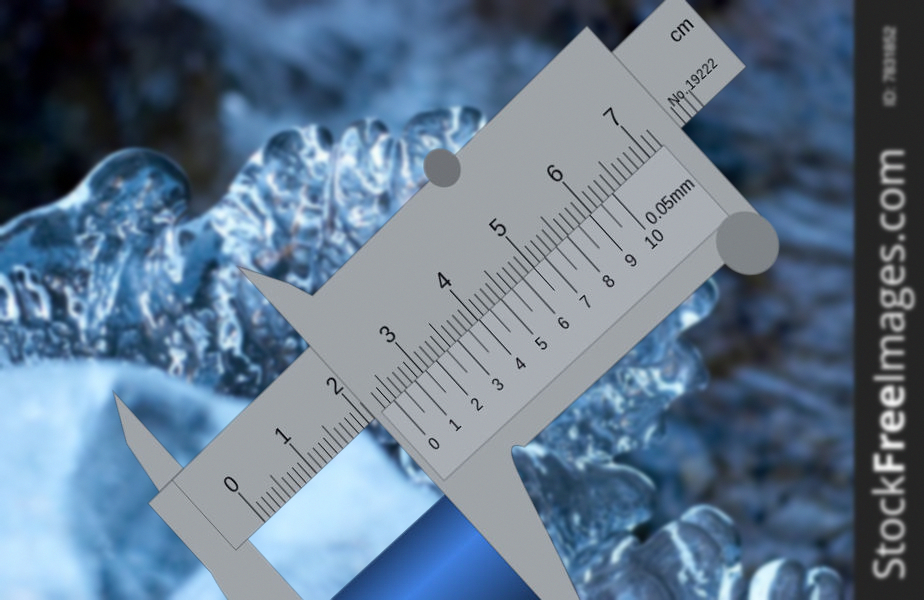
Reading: 24.6 mm
